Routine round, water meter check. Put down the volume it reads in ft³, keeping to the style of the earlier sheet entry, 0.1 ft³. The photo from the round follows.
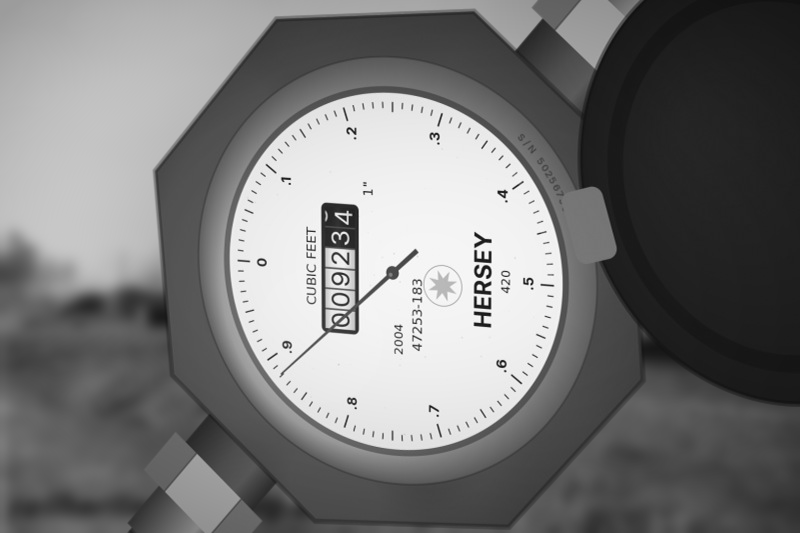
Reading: 9233.88 ft³
